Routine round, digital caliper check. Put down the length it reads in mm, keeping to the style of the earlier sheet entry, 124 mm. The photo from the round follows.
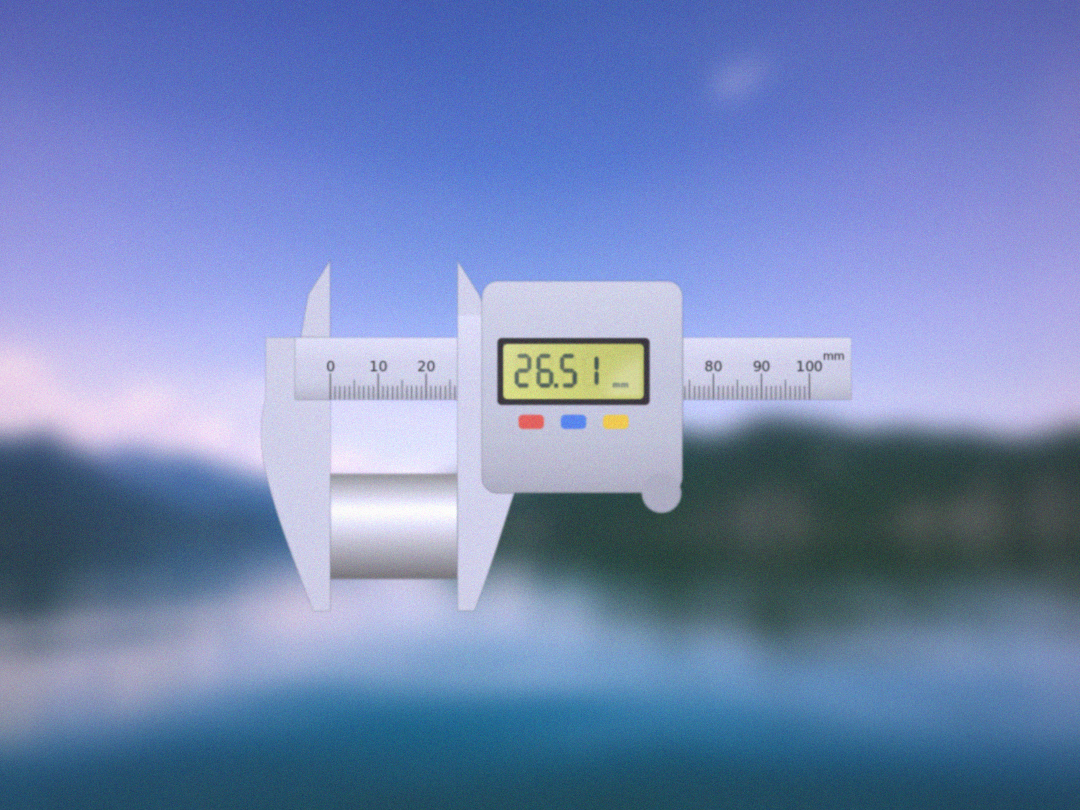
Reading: 26.51 mm
